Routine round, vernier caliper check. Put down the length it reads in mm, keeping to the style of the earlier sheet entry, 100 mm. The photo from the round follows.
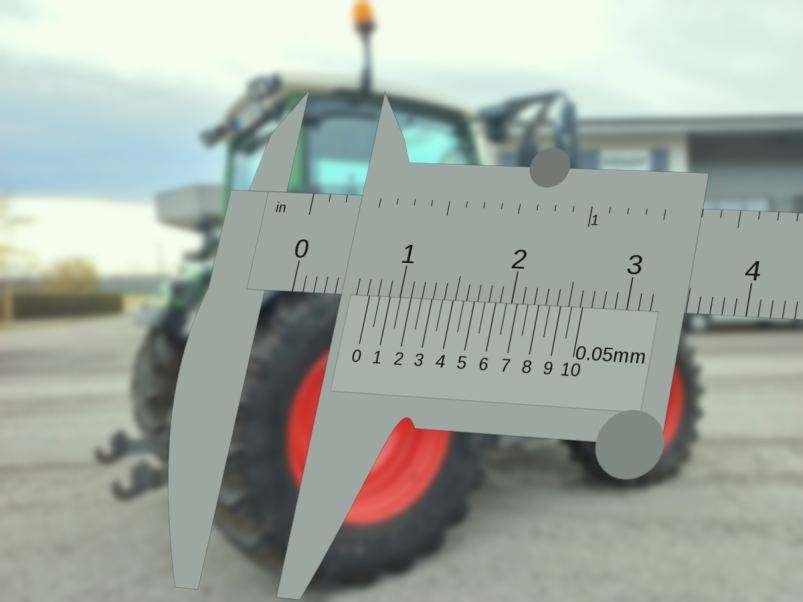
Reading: 7.2 mm
